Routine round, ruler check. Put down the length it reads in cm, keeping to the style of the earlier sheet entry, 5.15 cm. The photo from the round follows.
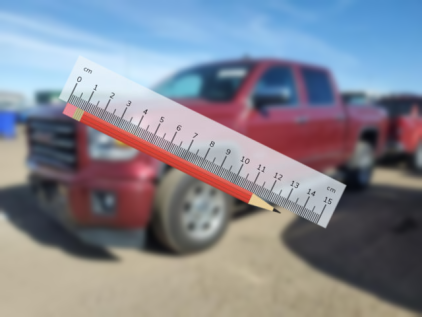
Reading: 13 cm
